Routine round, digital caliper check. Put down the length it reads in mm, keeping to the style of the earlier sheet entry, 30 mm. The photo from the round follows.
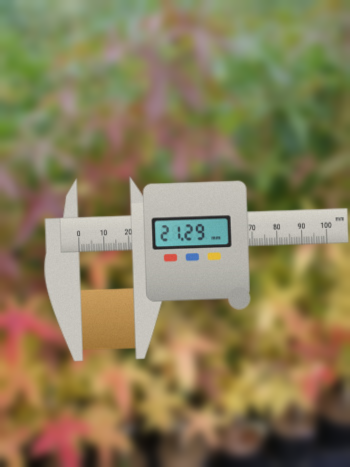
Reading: 21.29 mm
